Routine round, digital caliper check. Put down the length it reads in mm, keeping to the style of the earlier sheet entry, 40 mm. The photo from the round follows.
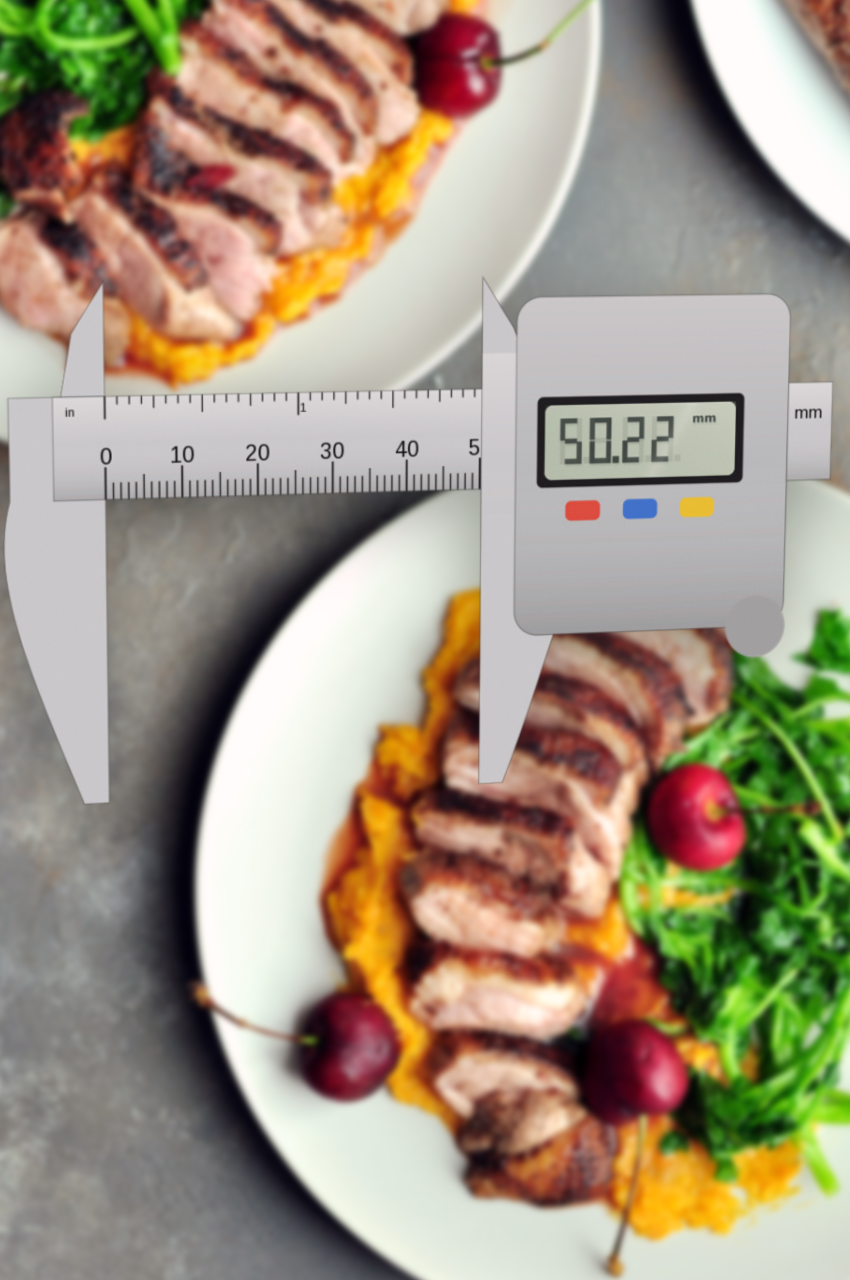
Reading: 50.22 mm
